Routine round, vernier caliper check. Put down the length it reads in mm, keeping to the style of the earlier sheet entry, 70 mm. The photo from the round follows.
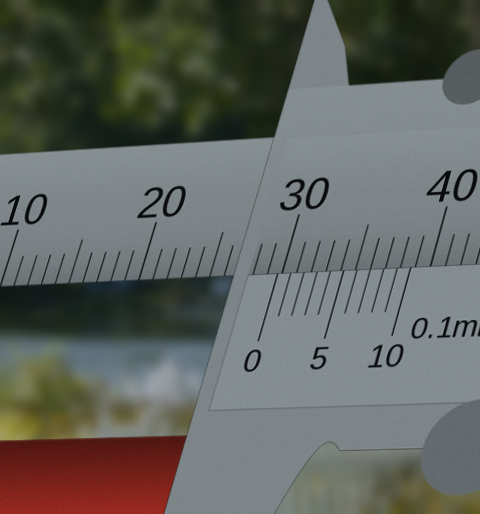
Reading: 29.7 mm
